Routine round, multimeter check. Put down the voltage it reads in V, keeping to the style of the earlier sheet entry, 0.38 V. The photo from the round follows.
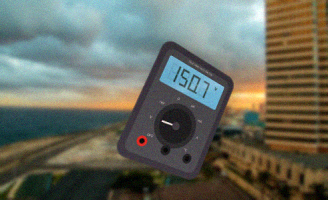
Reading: 150.7 V
